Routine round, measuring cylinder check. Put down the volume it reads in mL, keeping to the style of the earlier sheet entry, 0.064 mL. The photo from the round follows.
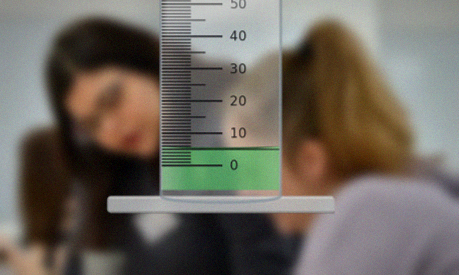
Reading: 5 mL
